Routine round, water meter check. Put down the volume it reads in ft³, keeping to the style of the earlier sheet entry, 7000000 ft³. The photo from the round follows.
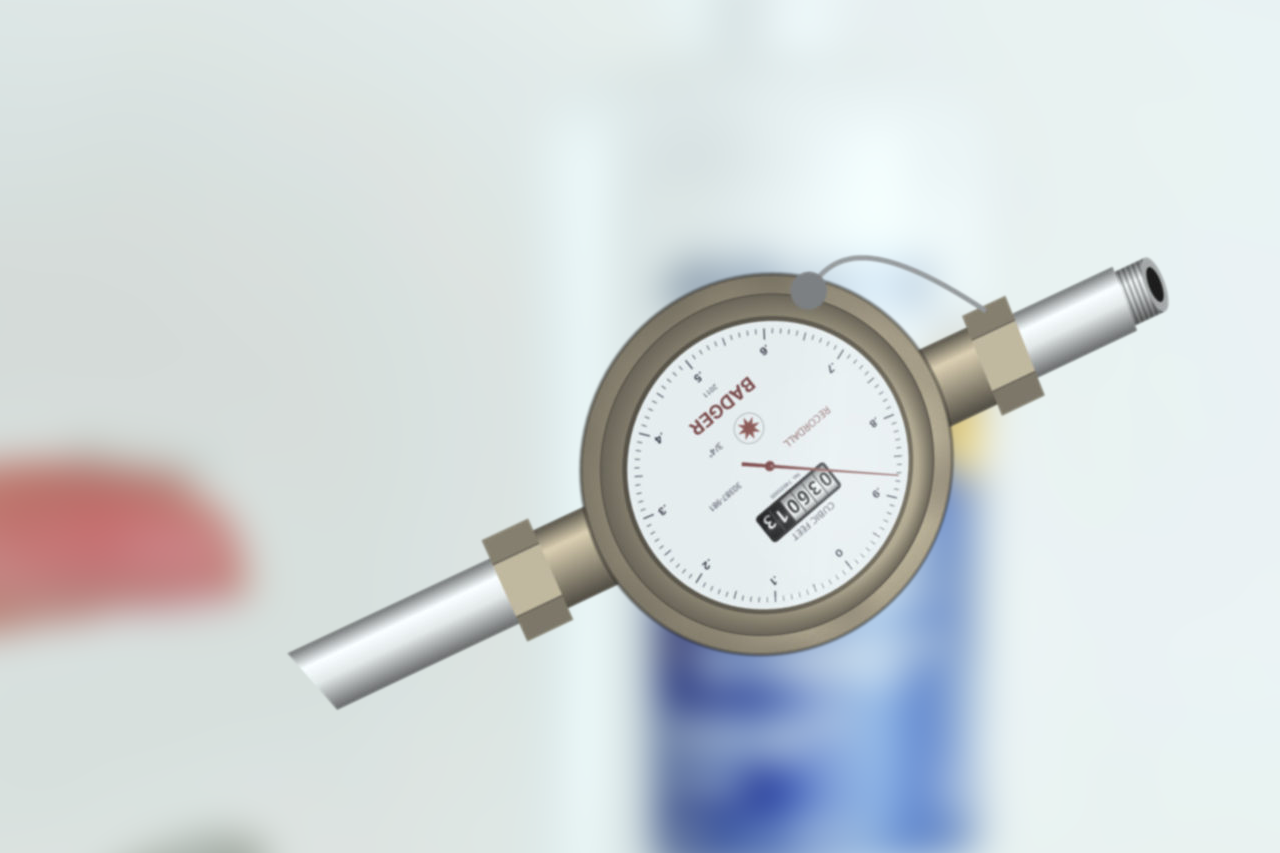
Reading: 36012.87 ft³
